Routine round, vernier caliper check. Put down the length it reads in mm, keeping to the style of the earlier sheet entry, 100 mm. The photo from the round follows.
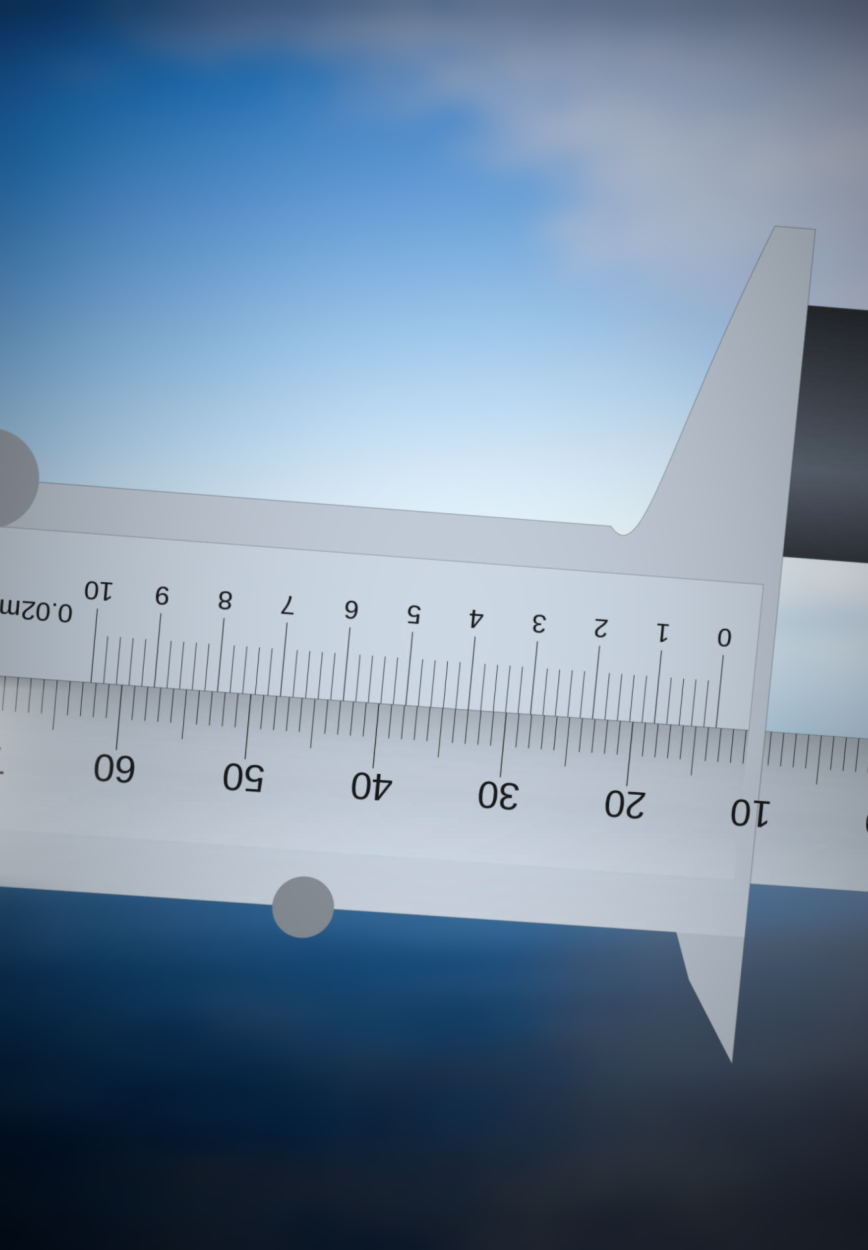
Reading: 13.4 mm
